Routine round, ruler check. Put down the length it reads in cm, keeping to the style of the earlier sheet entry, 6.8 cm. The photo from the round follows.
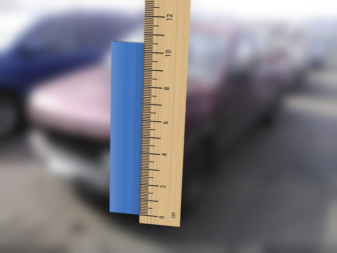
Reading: 10.5 cm
